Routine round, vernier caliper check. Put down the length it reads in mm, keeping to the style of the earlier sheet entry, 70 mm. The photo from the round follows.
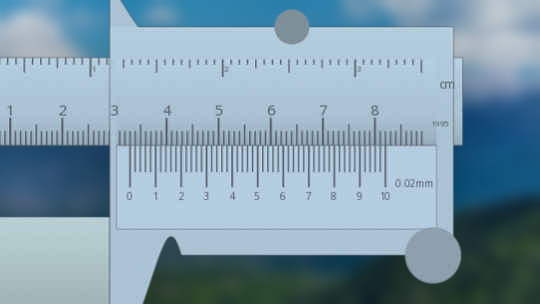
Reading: 33.0 mm
